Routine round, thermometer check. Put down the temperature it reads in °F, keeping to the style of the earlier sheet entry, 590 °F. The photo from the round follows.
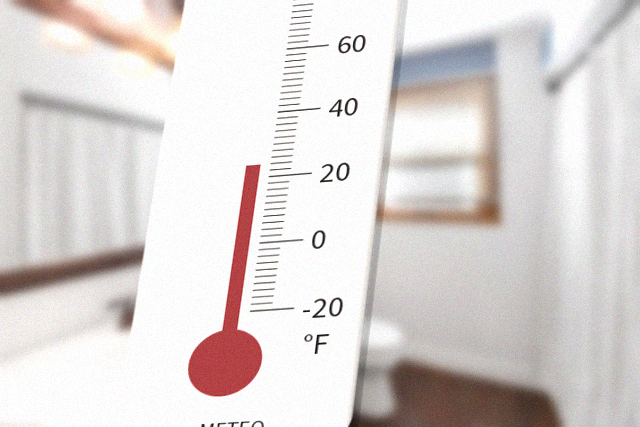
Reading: 24 °F
